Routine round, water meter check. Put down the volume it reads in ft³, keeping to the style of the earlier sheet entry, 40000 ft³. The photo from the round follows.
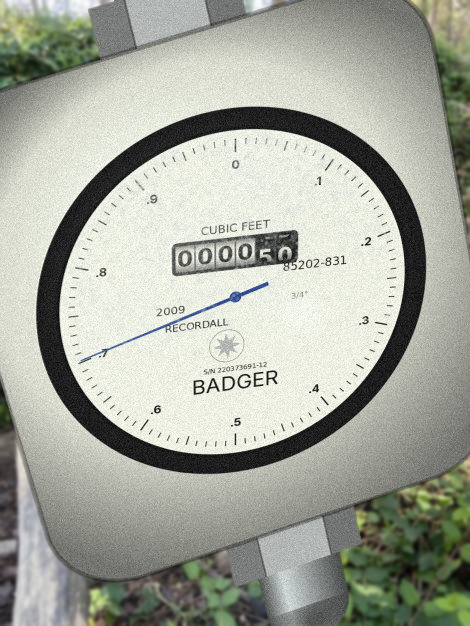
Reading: 49.70 ft³
